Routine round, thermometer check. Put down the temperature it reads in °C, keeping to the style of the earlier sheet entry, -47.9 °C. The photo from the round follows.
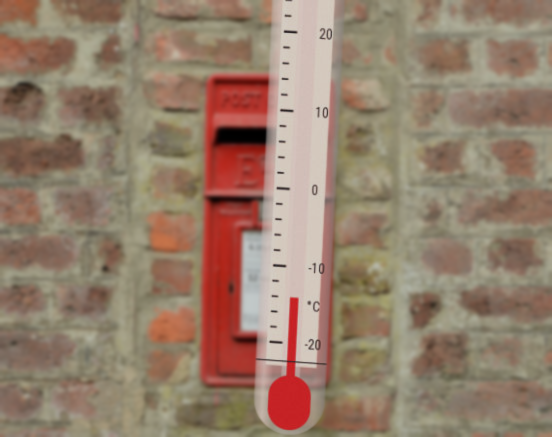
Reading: -14 °C
